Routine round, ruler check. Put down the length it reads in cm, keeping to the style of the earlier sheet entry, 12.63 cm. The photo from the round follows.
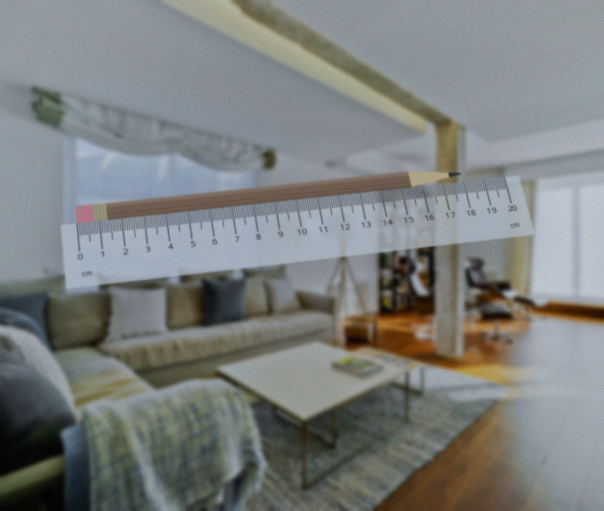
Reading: 18 cm
